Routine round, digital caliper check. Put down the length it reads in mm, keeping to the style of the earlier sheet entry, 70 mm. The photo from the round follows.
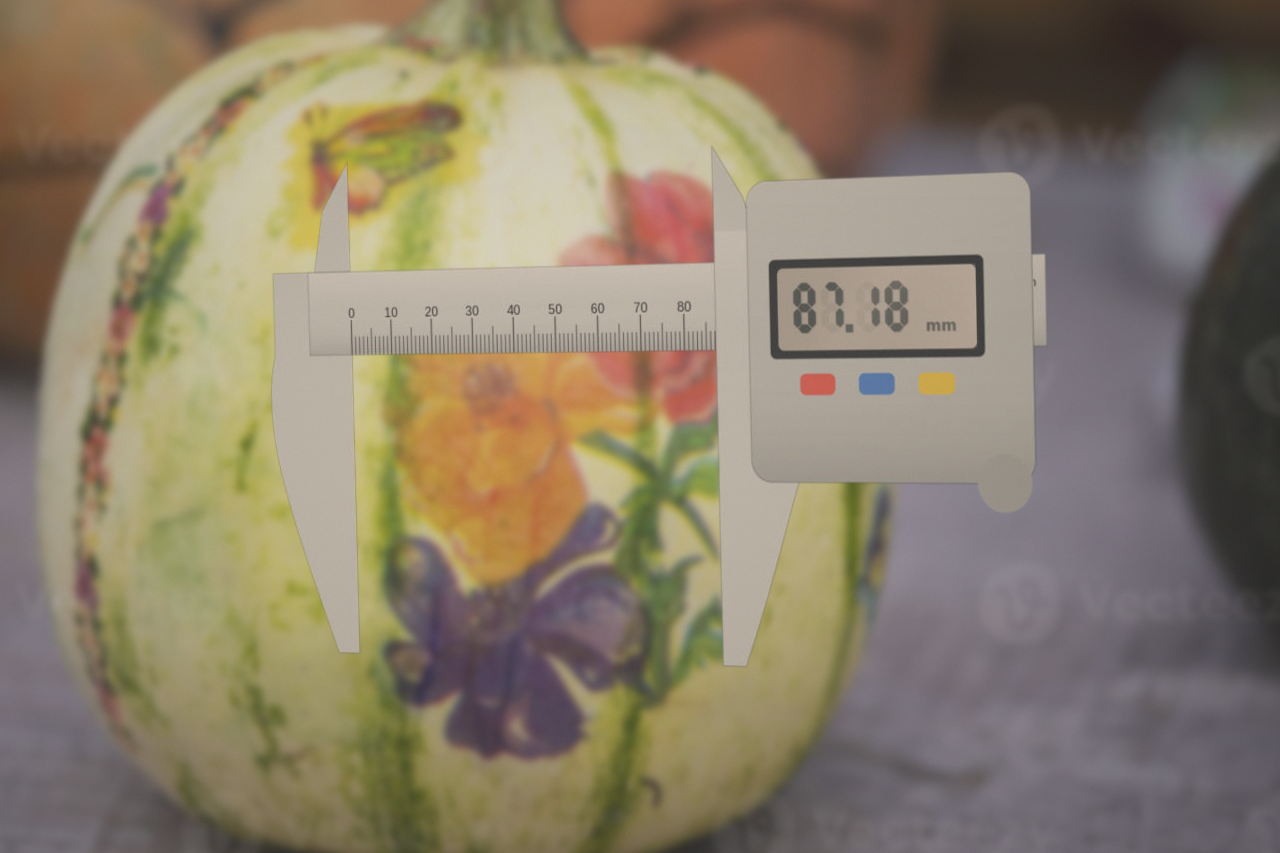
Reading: 87.18 mm
